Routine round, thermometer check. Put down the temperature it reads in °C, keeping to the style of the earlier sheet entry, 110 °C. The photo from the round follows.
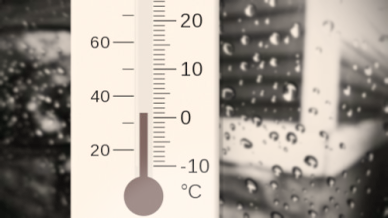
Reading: 1 °C
